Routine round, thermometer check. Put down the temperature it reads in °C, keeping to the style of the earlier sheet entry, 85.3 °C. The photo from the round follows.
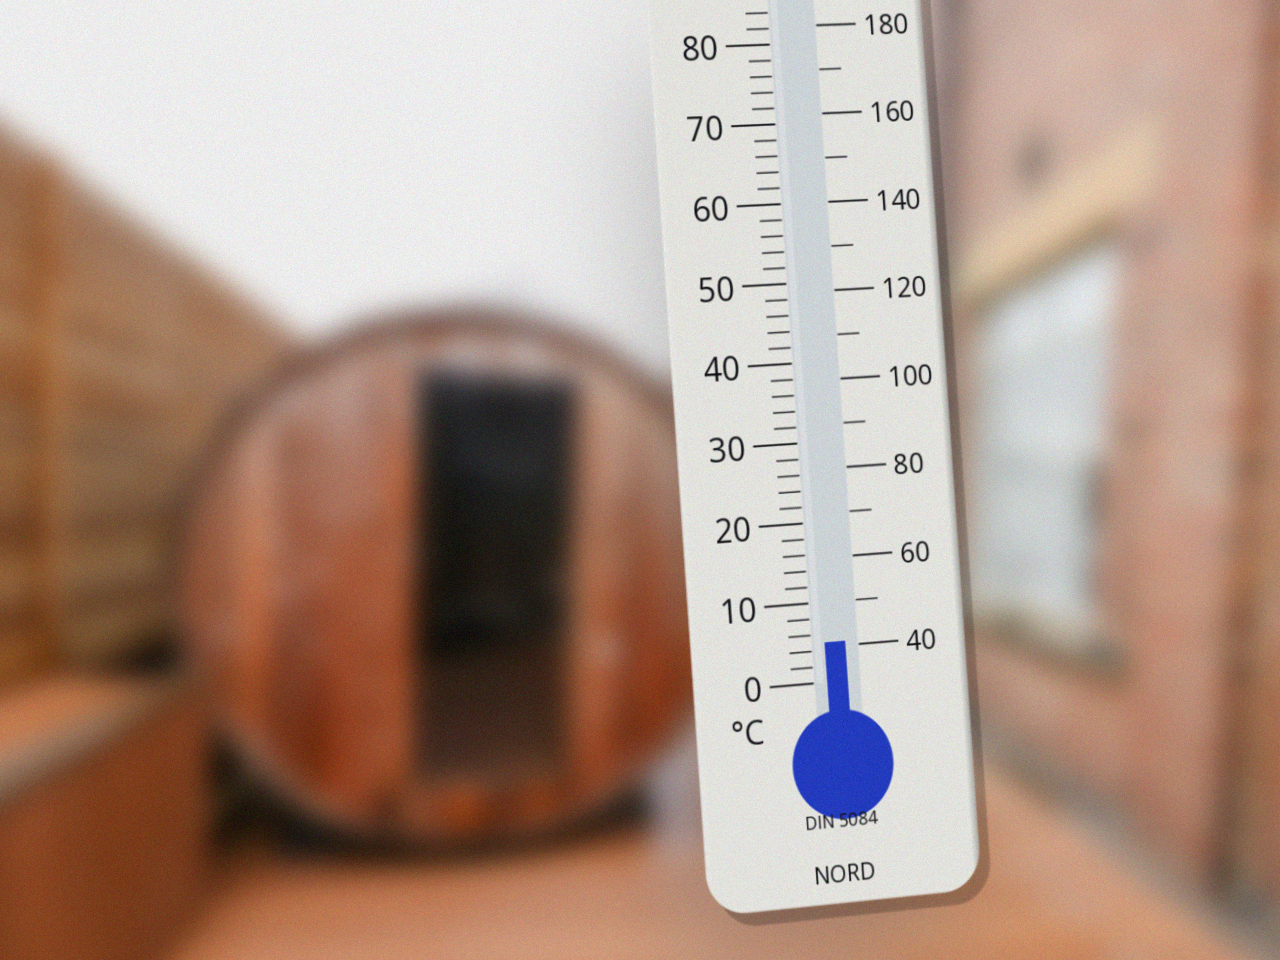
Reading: 5 °C
